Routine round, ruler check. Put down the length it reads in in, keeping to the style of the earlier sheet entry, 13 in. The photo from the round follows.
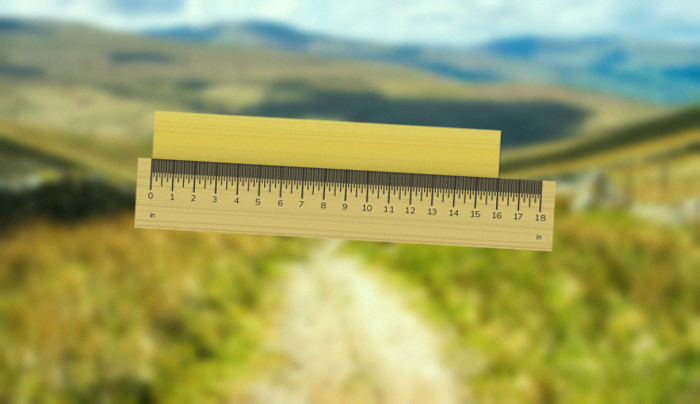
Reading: 16 in
